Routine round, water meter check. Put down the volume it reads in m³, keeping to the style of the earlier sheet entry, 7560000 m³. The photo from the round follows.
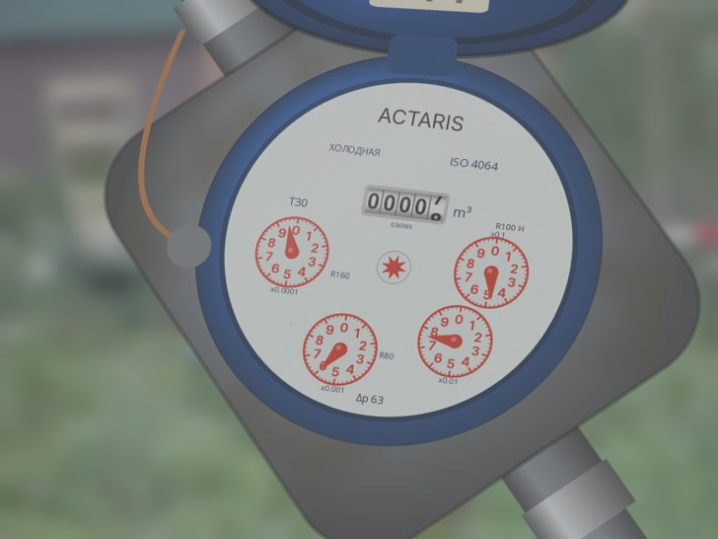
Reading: 7.4759 m³
